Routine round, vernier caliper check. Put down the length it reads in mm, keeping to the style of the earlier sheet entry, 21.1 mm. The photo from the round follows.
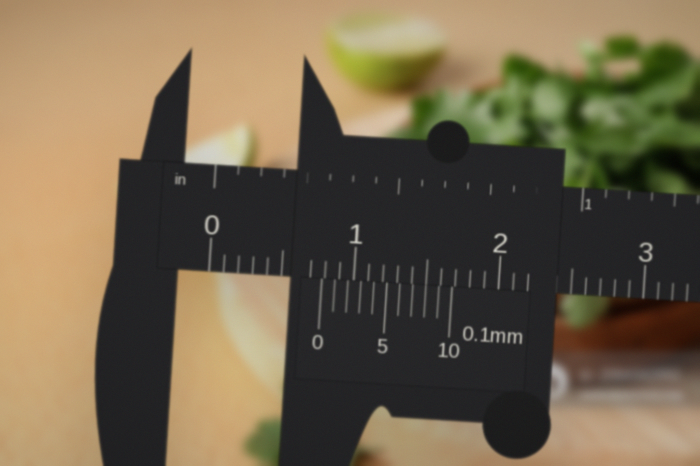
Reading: 7.8 mm
